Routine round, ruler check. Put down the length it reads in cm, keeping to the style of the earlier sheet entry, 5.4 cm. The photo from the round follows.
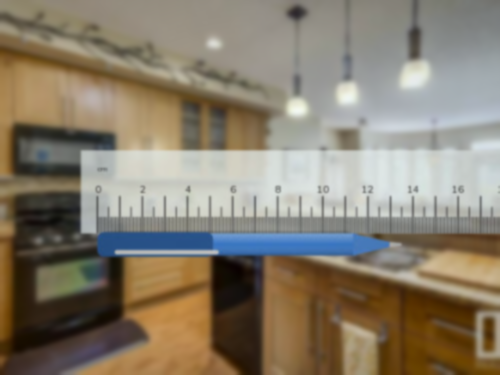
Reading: 13.5 cm
